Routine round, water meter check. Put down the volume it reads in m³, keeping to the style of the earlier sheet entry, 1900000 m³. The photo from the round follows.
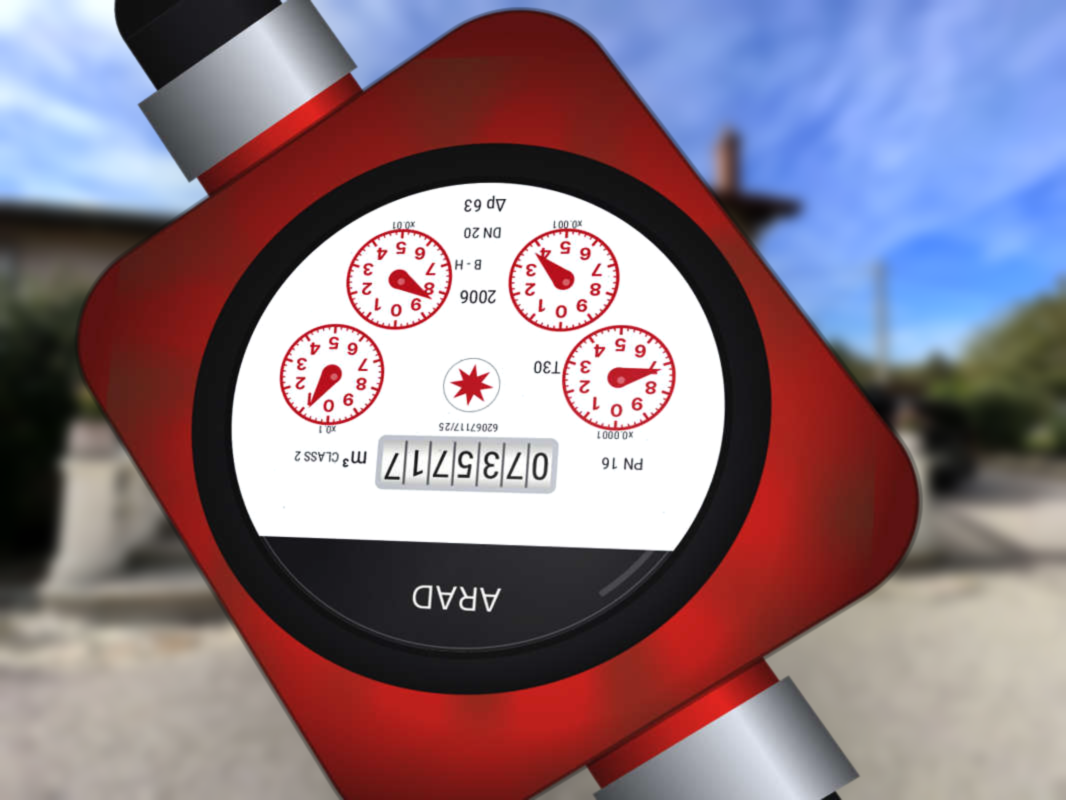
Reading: 735717.0837 m³
